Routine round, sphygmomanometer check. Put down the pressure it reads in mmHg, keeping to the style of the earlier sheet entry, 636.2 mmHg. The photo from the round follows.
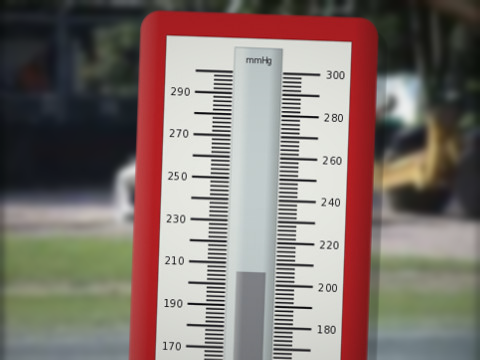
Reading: 206 mmHg
